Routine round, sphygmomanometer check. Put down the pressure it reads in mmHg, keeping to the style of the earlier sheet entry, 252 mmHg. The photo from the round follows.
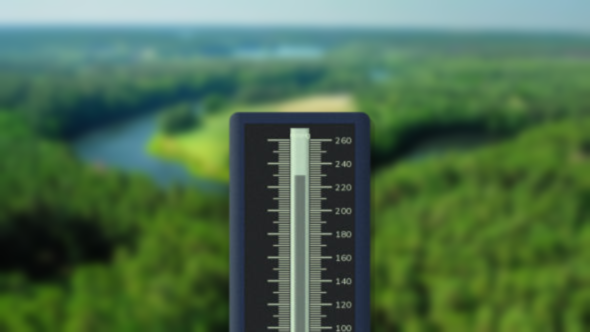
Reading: 230 mmHg
